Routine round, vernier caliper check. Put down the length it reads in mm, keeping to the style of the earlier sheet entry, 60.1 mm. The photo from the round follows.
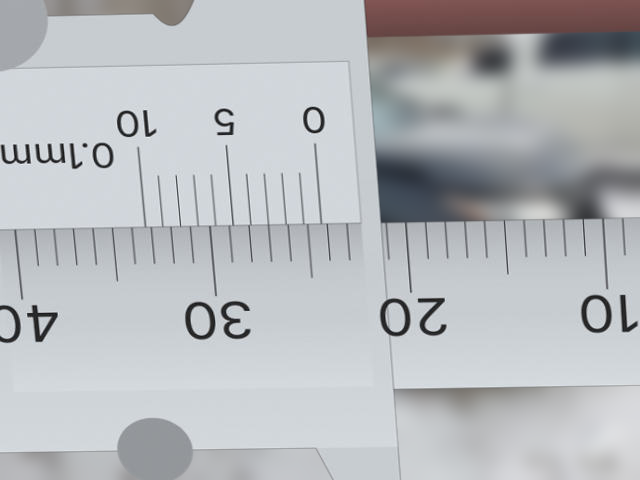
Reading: 24.3 mm
